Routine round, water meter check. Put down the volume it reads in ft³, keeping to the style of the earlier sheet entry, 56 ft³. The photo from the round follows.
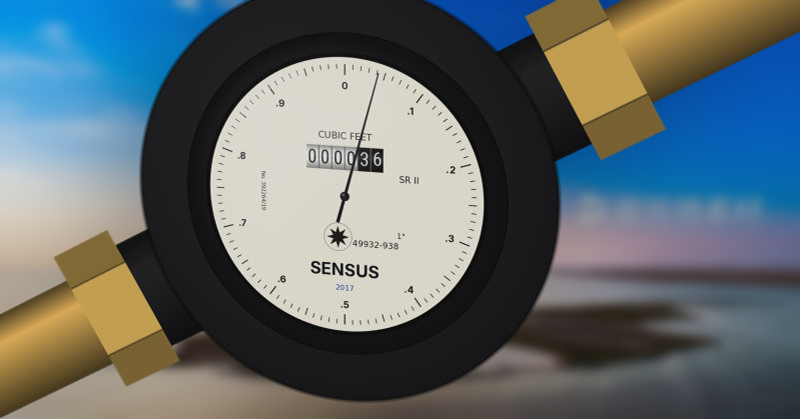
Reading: 36.04 ft³
